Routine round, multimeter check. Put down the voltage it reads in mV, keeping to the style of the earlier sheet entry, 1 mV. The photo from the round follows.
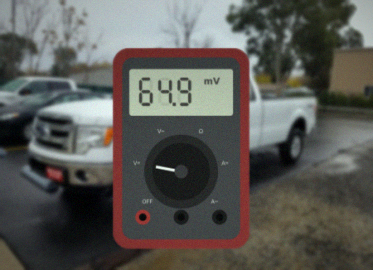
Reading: 64.9 mV
